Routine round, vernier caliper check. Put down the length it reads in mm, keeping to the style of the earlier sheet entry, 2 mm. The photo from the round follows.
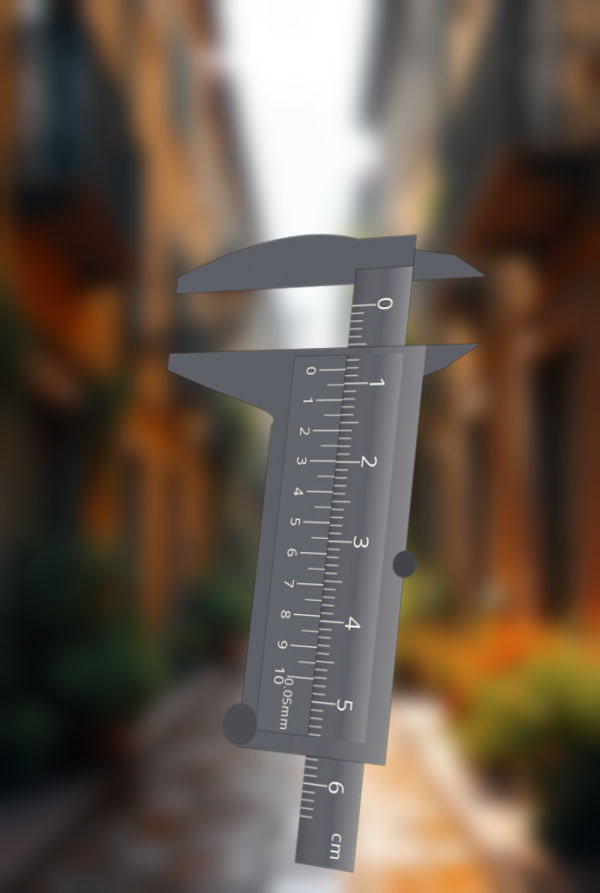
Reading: 8.2 mm
